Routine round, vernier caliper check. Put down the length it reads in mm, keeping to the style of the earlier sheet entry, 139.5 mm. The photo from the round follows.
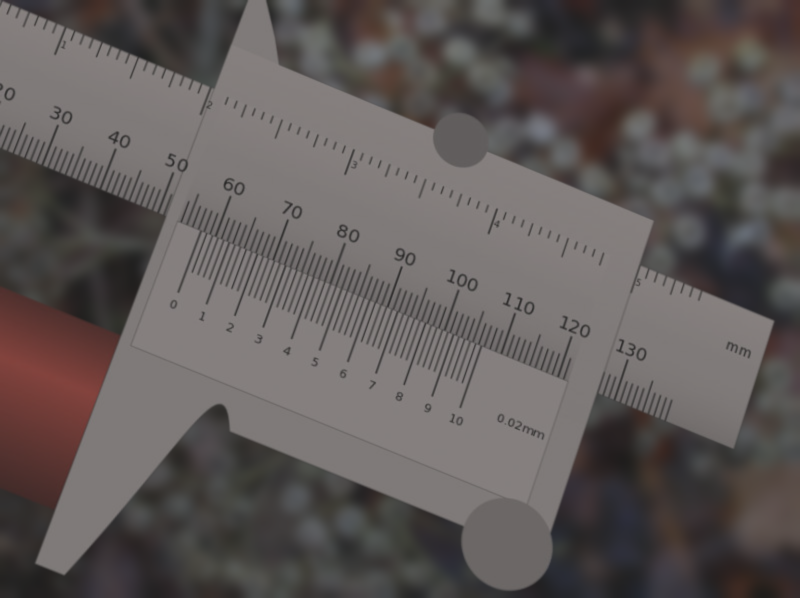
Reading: 57.5 mm
